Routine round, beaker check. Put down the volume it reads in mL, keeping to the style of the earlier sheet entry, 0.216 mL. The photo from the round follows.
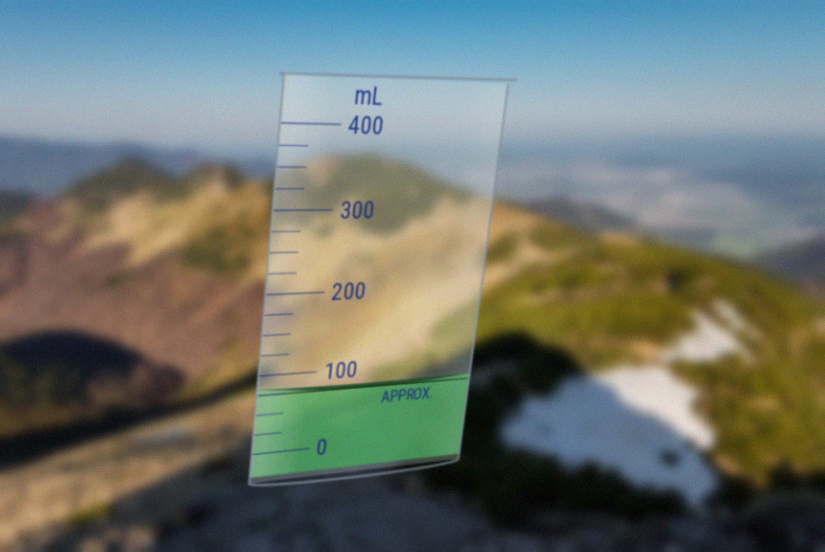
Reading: 75 mL
